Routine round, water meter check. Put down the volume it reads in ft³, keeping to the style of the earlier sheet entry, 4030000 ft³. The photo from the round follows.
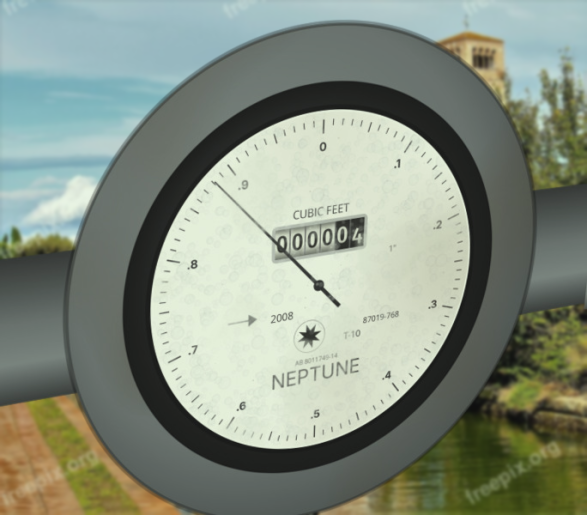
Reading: 3.88 ft³
